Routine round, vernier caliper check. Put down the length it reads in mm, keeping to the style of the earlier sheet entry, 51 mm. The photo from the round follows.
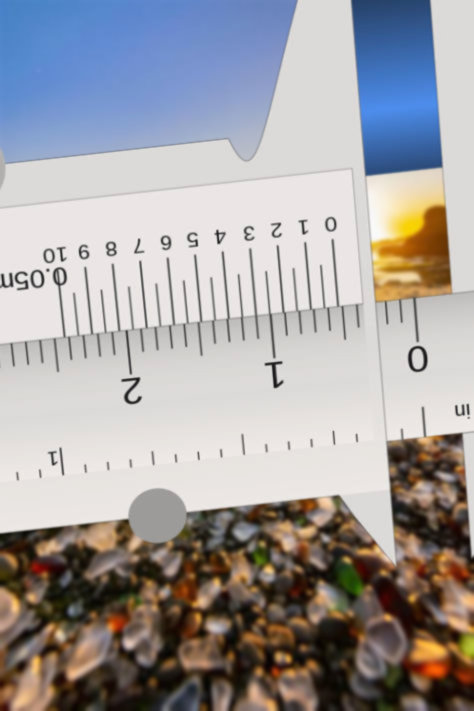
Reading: 5.3 mm
